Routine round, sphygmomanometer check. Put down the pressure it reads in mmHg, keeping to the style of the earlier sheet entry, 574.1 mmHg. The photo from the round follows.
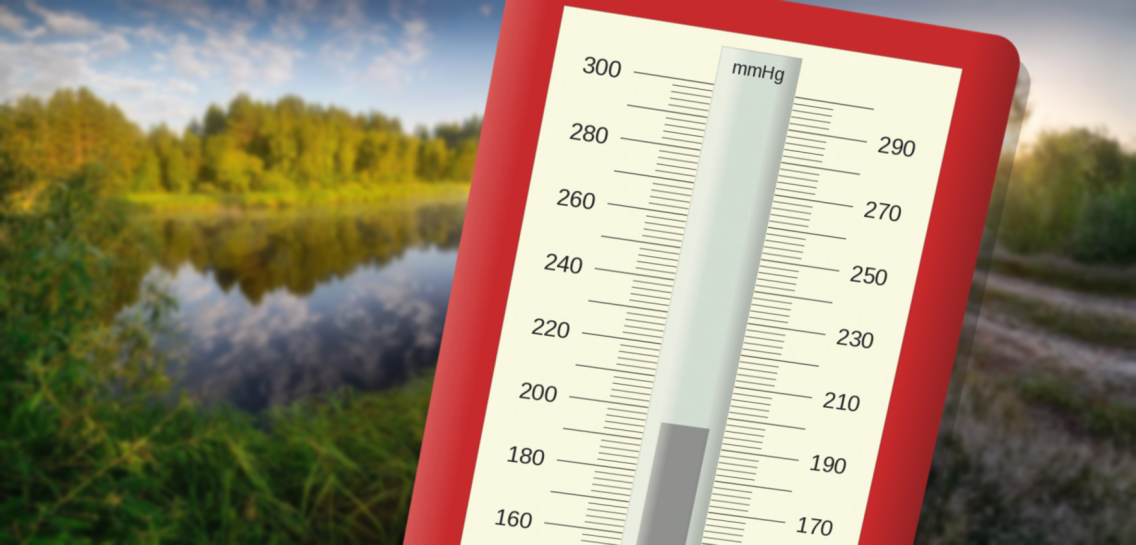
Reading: 196 mmHg
